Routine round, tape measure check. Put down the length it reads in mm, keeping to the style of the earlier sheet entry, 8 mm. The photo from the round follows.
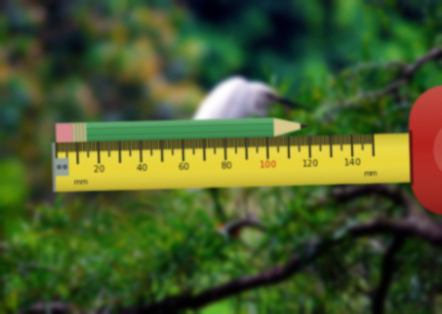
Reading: 120 mm
